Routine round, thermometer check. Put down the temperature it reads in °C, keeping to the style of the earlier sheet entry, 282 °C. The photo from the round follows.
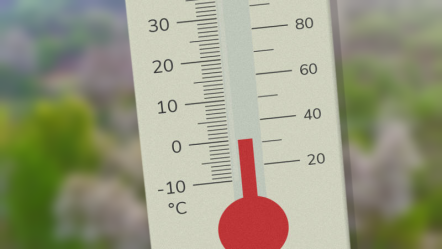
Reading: 0 °C
